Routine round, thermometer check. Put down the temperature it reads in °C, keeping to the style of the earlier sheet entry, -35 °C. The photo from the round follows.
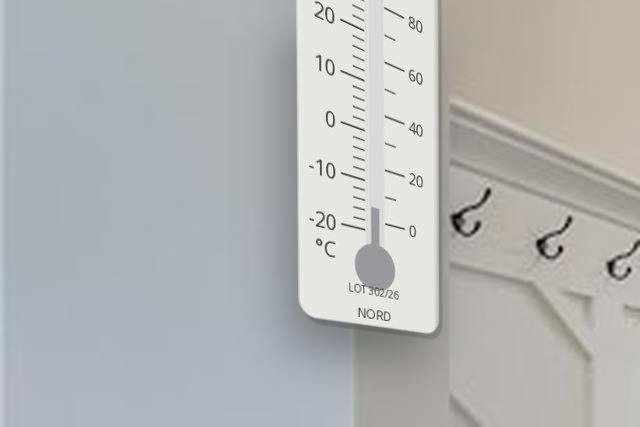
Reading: -15 °C
